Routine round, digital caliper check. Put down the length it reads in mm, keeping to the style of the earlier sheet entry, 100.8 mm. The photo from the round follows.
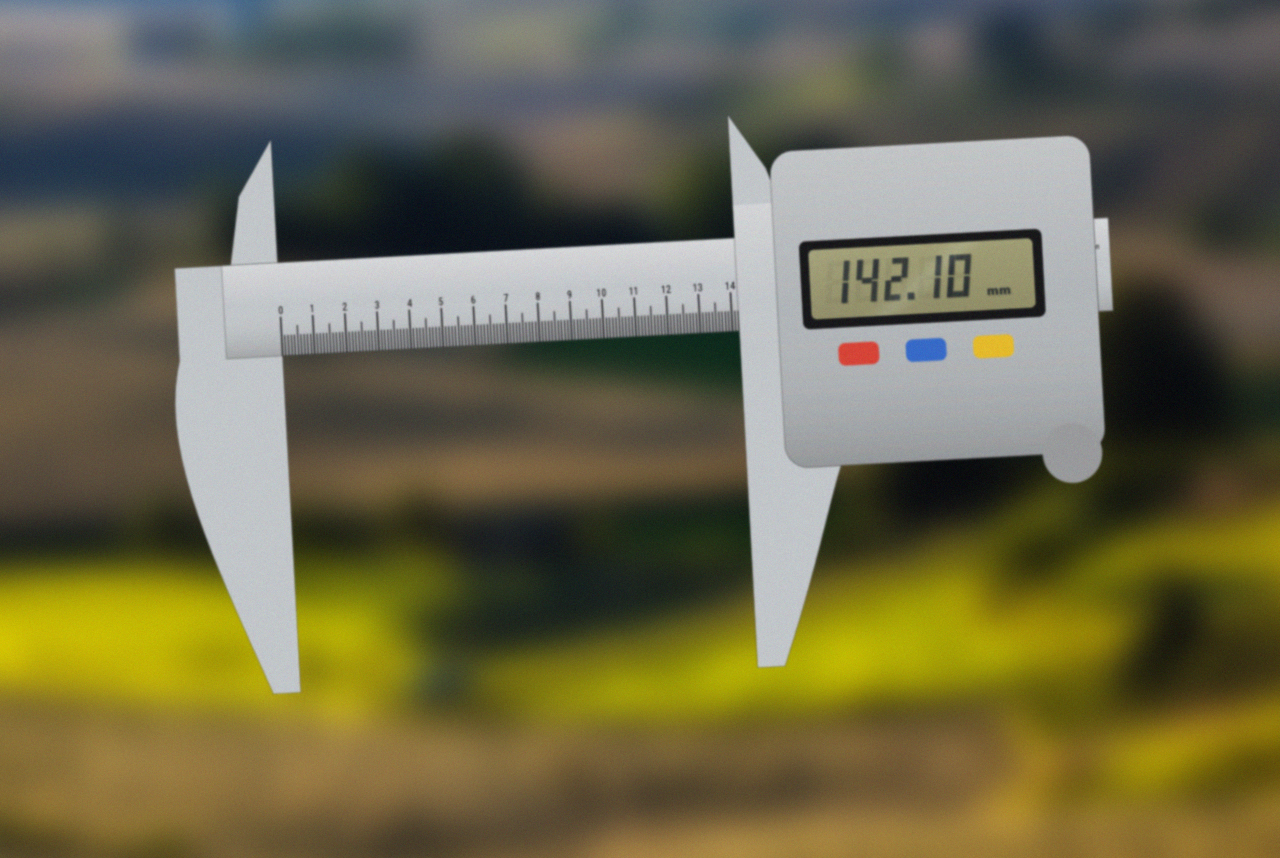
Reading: 142.10 mm
